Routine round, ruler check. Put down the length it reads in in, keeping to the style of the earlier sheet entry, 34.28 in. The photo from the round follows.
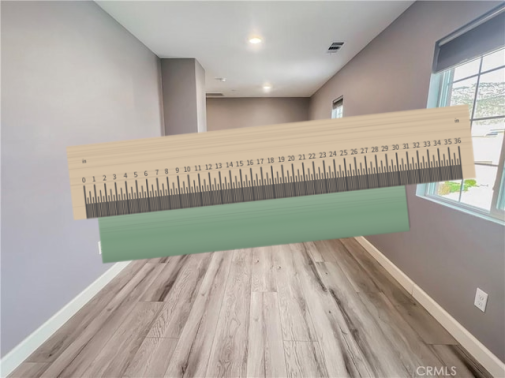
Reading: 29.5 in
